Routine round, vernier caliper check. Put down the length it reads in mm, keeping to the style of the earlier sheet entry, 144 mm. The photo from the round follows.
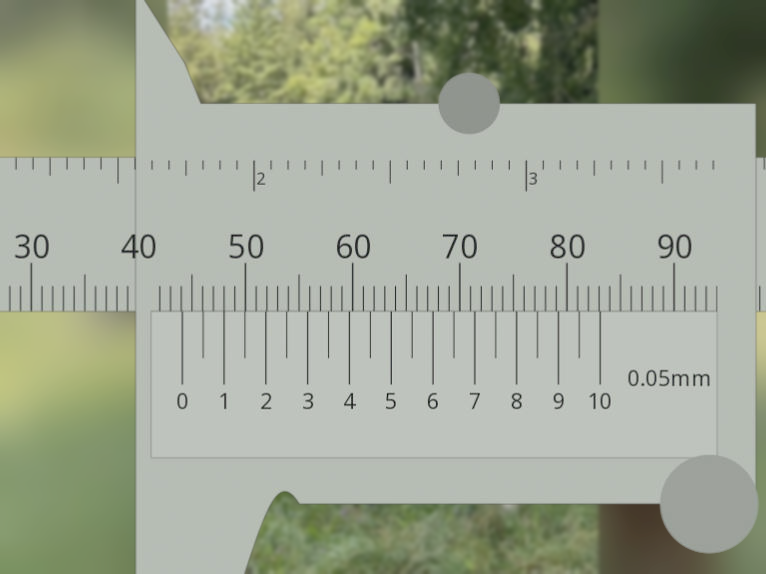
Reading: 44.1 mm
